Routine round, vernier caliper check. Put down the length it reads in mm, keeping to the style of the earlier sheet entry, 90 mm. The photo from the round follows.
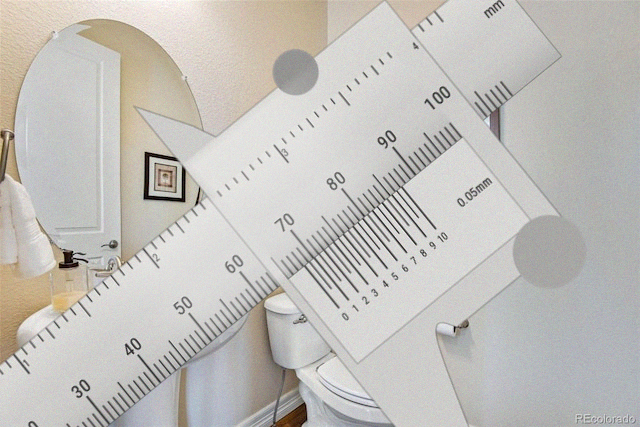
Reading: 68.2 mm
